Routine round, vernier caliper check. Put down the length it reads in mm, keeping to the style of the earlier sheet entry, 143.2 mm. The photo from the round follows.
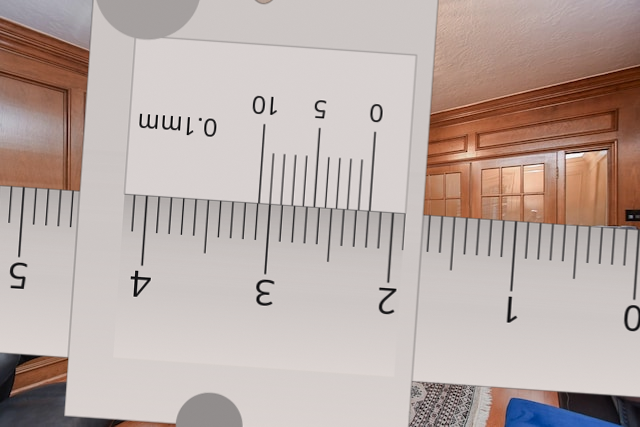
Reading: 21.9 mm
